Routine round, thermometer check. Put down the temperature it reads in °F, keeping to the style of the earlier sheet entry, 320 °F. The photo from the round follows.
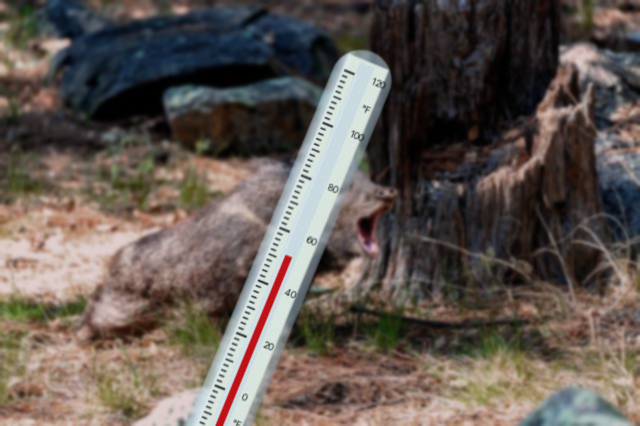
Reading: 52 °F
